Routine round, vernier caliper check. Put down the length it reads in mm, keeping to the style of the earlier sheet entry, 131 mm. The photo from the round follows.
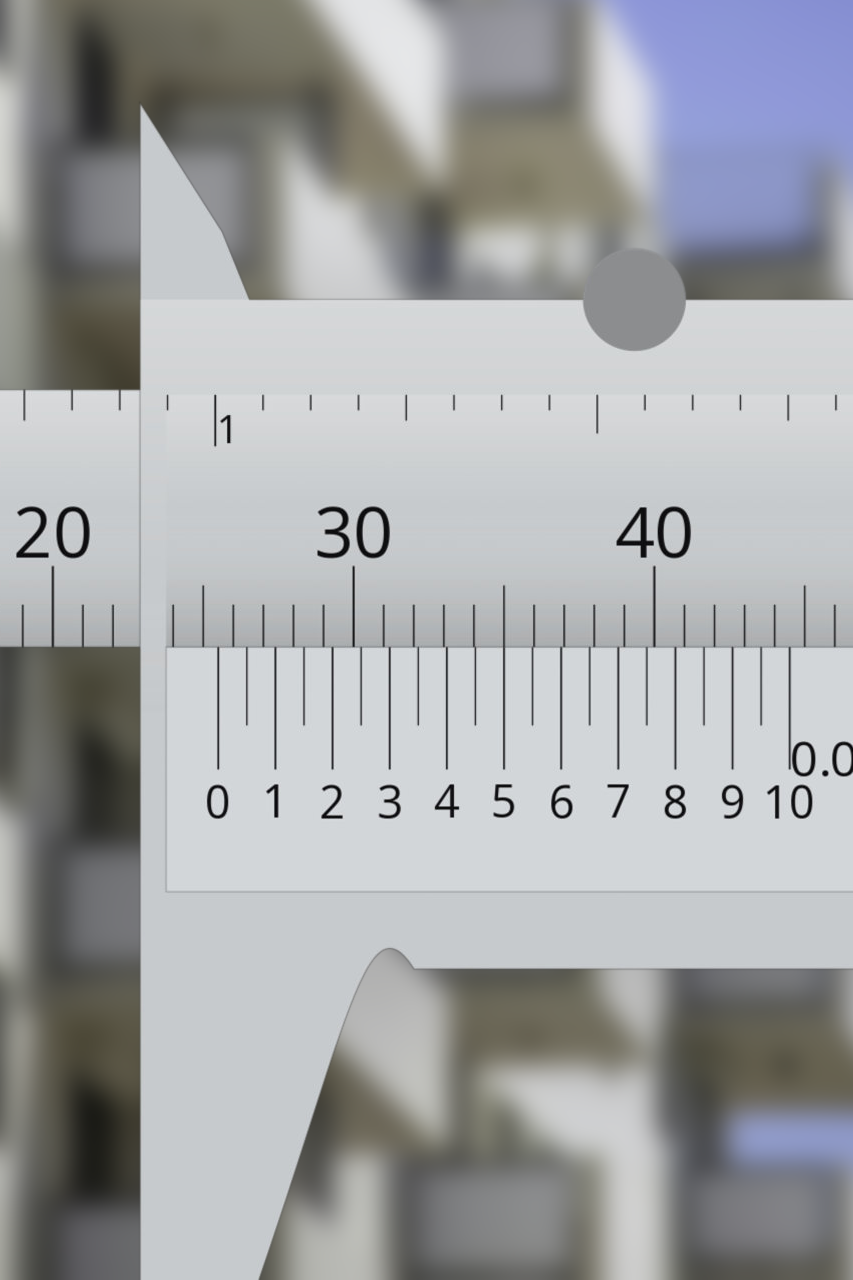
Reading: 25.50 mm
